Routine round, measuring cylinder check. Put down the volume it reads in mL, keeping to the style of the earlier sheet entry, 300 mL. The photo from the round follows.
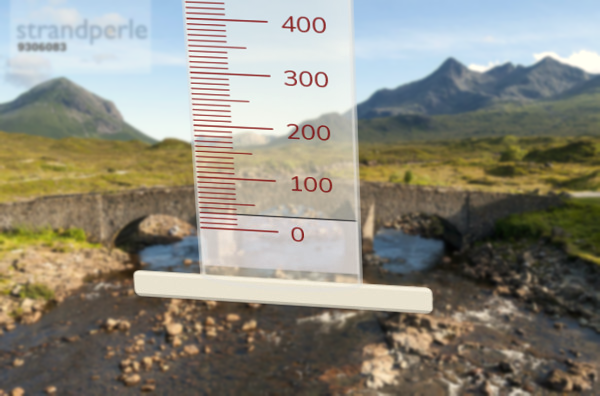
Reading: 30 mL
